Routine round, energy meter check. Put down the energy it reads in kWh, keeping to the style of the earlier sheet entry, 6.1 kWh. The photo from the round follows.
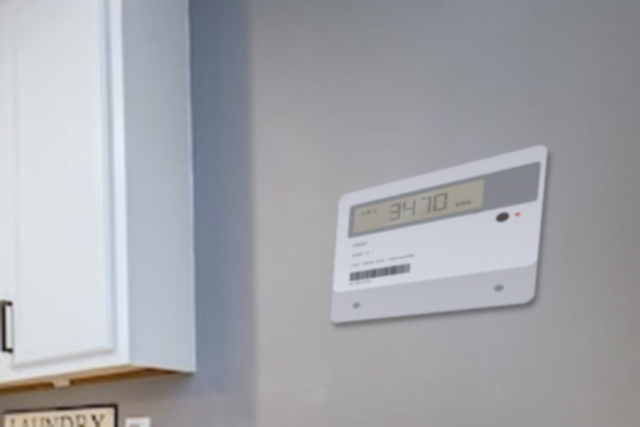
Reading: 3470 kWh
